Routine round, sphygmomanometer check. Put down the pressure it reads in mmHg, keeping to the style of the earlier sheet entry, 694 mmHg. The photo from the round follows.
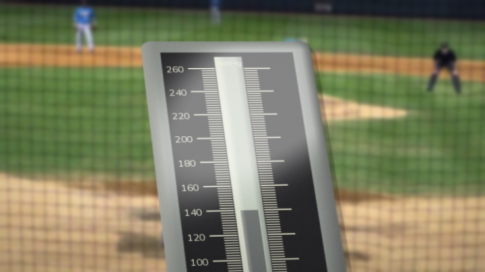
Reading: 140 mmHg
